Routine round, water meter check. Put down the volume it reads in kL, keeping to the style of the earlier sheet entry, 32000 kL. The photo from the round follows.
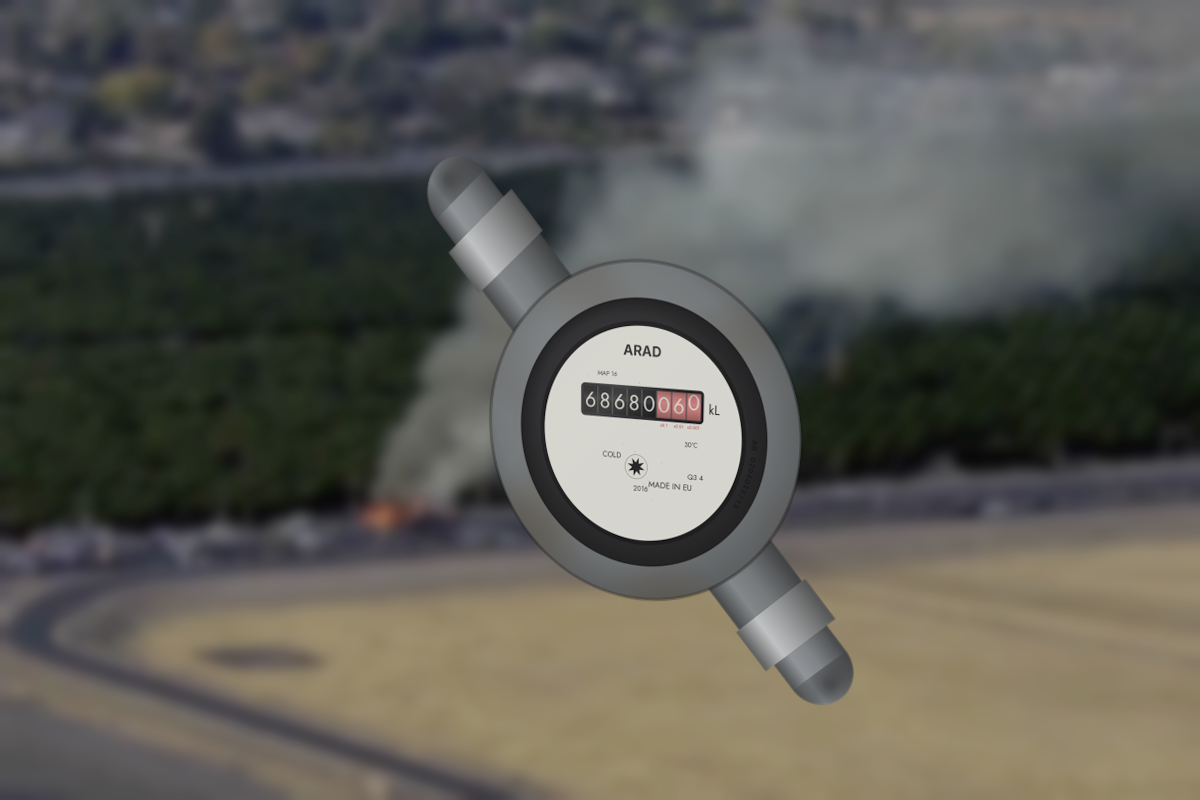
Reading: 68680.060 kL
